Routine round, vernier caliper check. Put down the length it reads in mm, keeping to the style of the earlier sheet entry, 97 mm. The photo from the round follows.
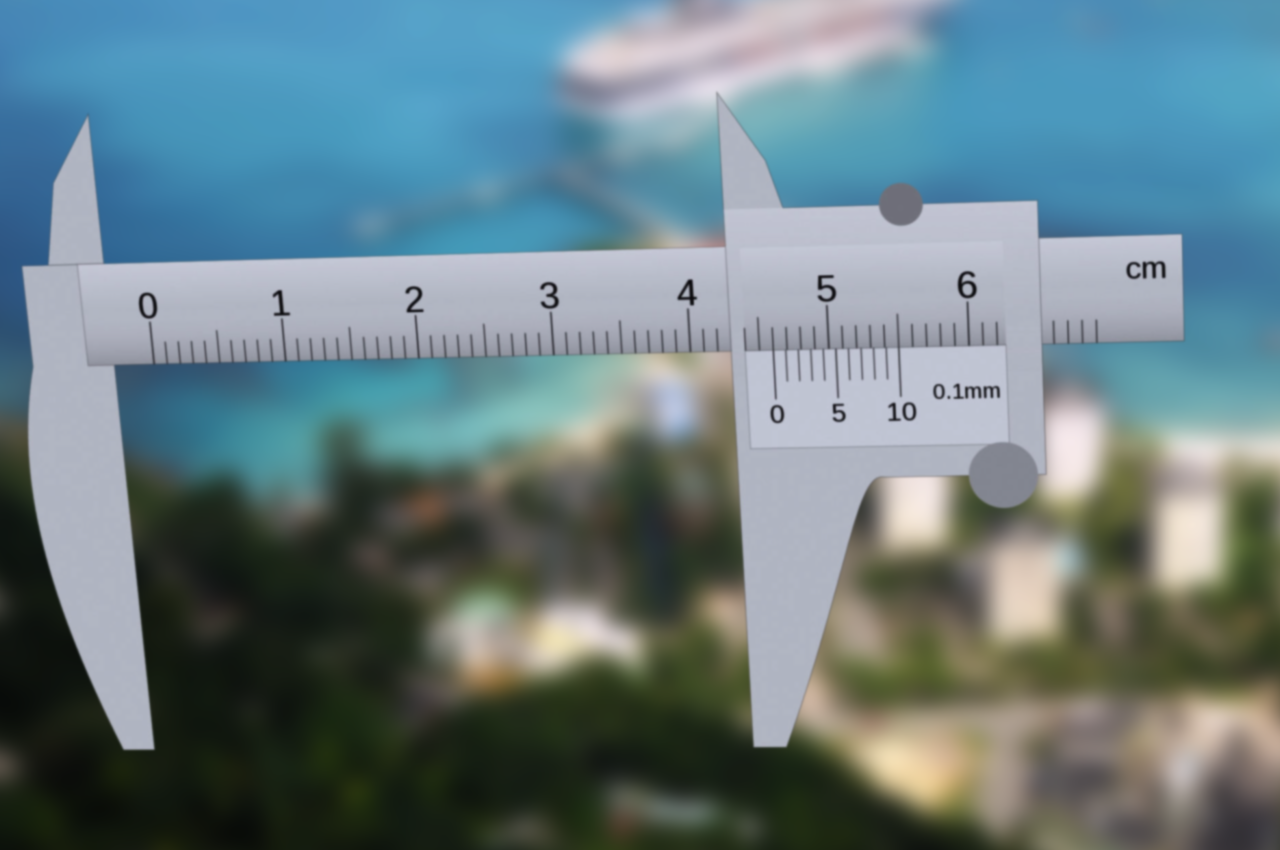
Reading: 46.0 mm
